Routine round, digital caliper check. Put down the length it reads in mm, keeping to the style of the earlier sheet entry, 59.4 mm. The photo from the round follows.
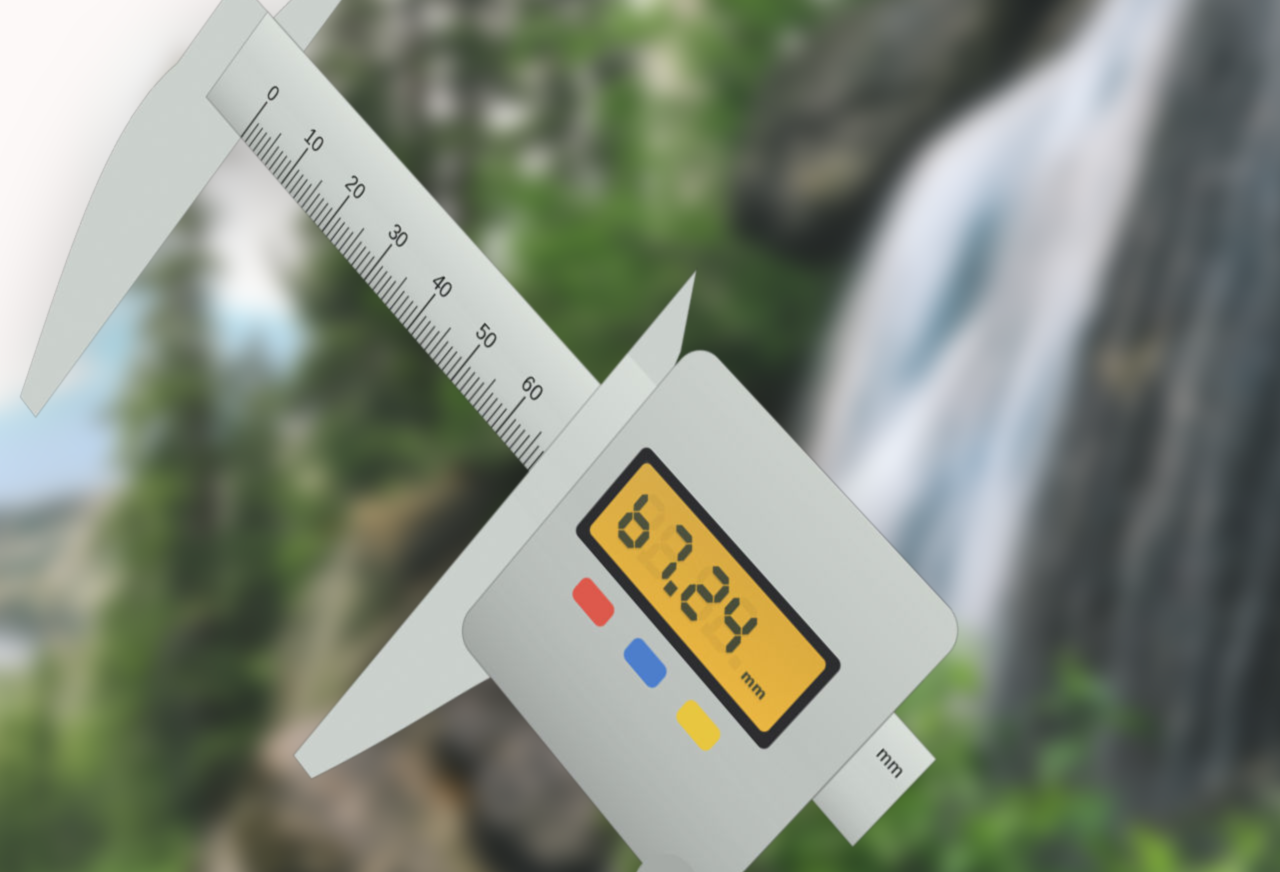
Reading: 67.24 mm
